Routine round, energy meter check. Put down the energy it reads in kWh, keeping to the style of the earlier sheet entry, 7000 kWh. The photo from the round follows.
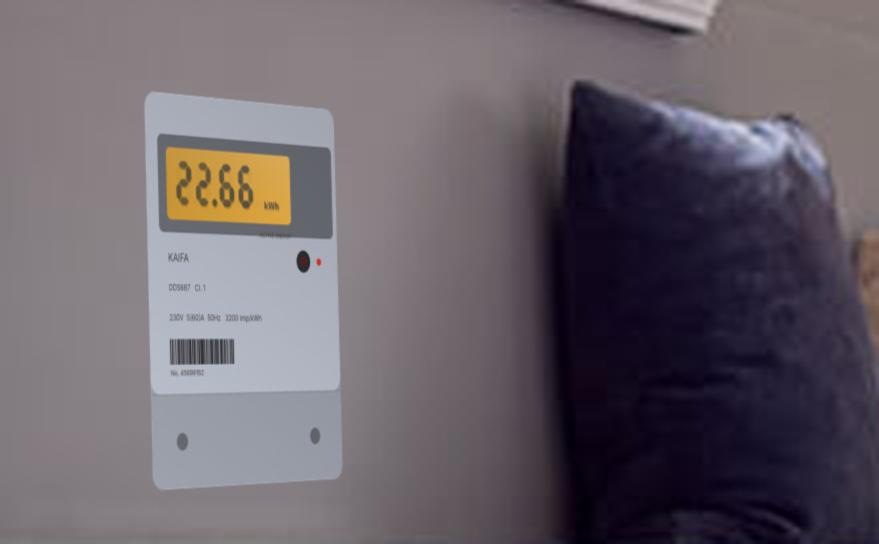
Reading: 22.66 kWh
